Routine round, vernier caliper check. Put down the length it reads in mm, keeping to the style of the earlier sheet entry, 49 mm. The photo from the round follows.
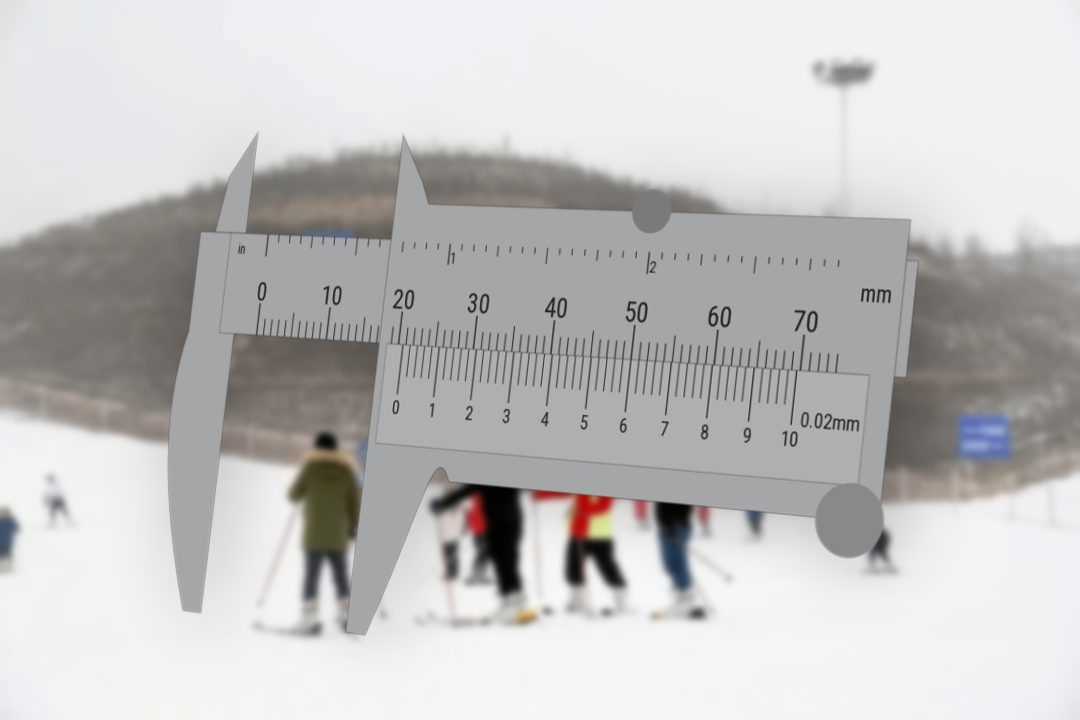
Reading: 20.6 mm
